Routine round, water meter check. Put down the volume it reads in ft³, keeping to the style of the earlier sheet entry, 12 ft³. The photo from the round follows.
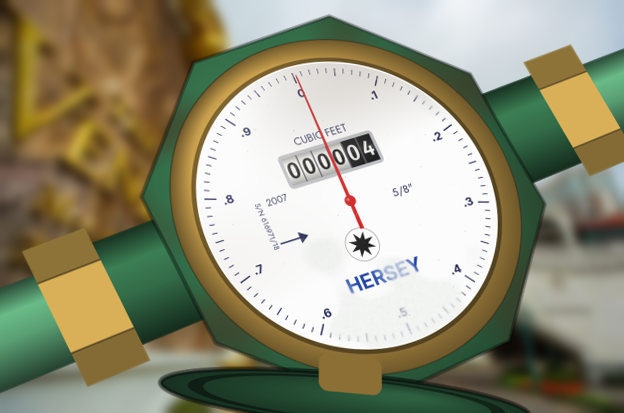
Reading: 4.00 ft³
